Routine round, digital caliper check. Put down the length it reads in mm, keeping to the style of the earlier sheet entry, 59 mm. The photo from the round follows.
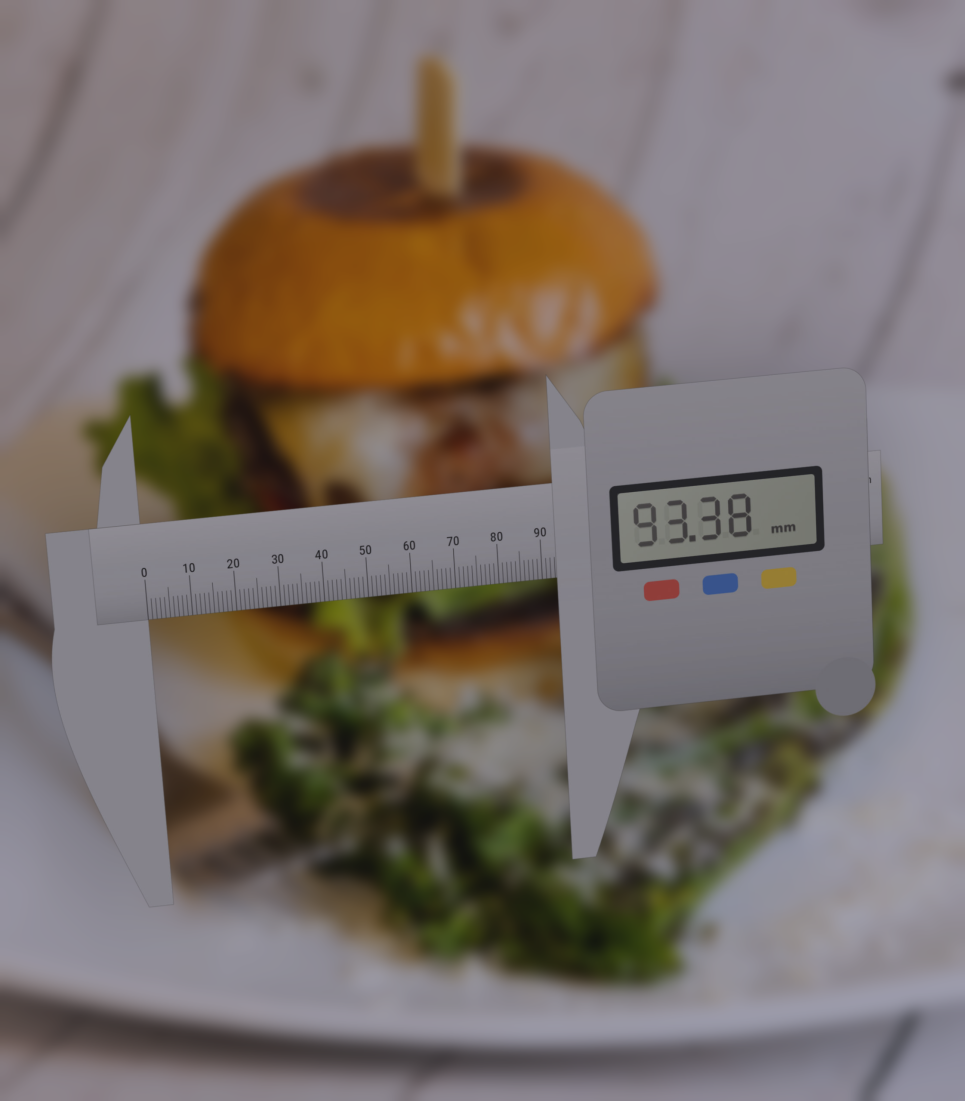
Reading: 93.38 mm
